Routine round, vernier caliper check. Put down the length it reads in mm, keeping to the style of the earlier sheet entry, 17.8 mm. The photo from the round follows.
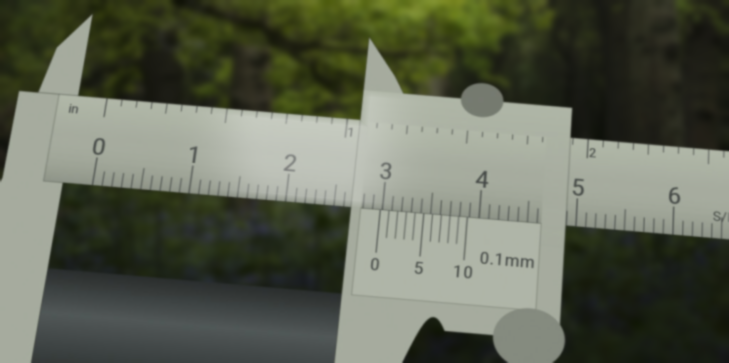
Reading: 29.8 mm
